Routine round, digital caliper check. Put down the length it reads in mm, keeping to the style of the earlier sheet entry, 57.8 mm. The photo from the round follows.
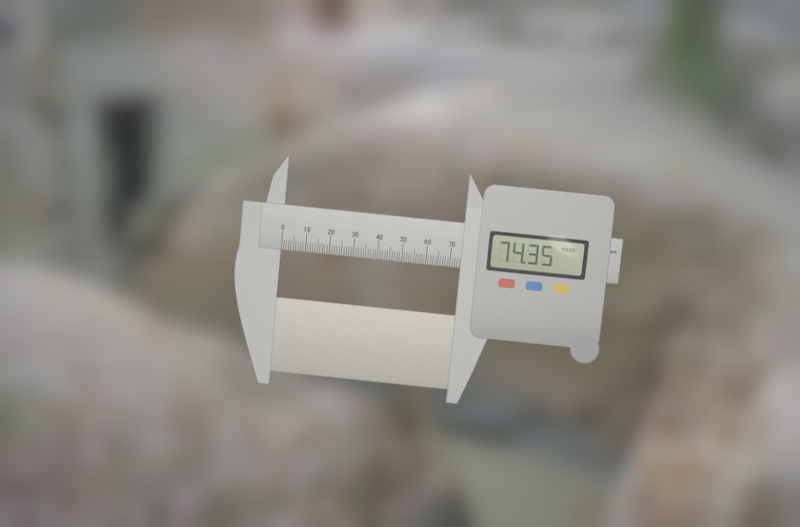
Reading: 74.35 mm
